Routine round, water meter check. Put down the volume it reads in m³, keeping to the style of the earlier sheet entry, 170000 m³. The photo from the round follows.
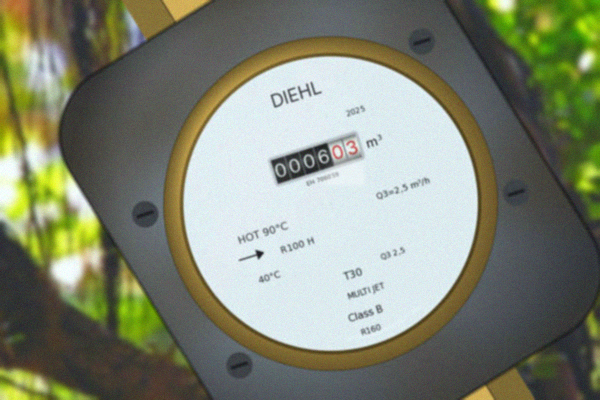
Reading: 6.03 m³
